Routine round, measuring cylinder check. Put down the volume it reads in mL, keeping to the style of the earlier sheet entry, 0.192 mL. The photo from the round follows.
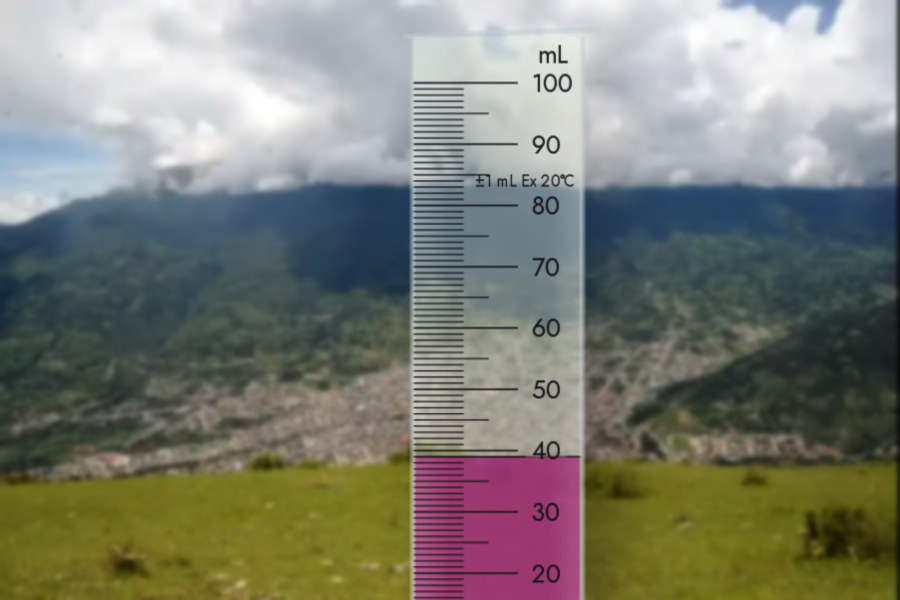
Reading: 39 mL
